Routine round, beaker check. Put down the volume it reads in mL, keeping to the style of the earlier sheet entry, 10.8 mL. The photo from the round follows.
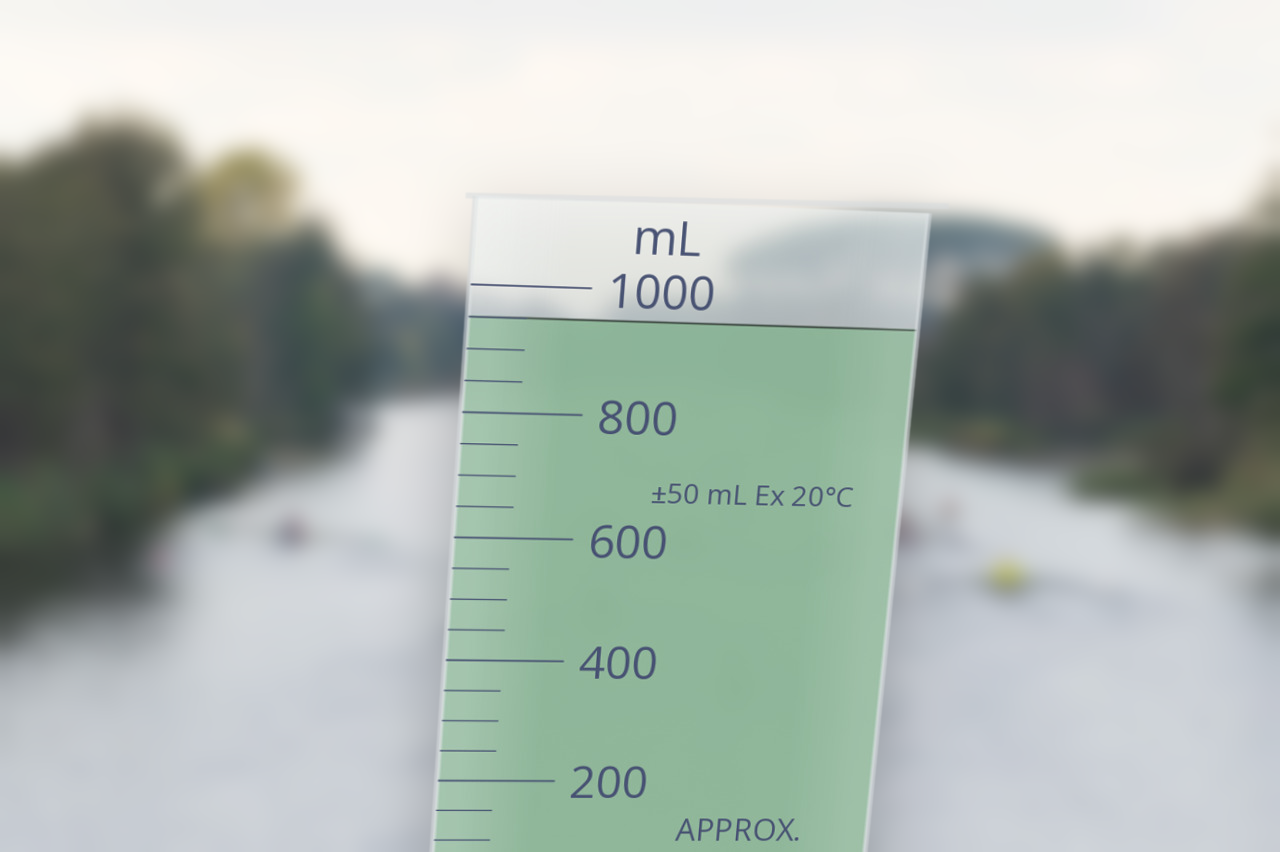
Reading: 950 mL
